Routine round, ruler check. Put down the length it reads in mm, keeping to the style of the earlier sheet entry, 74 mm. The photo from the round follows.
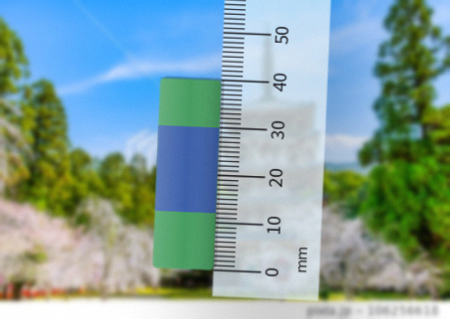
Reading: 40 mm
